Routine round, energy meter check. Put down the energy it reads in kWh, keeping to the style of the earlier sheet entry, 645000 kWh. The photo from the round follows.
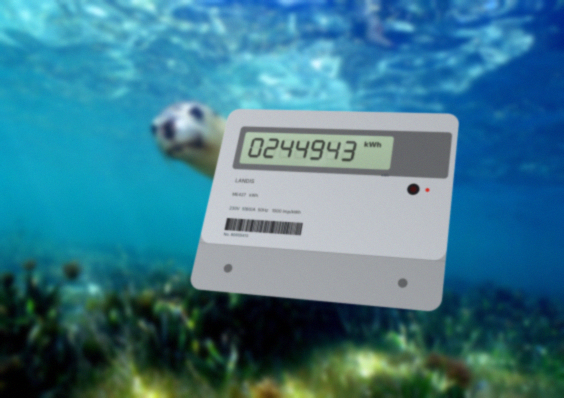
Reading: 244943 kWh
